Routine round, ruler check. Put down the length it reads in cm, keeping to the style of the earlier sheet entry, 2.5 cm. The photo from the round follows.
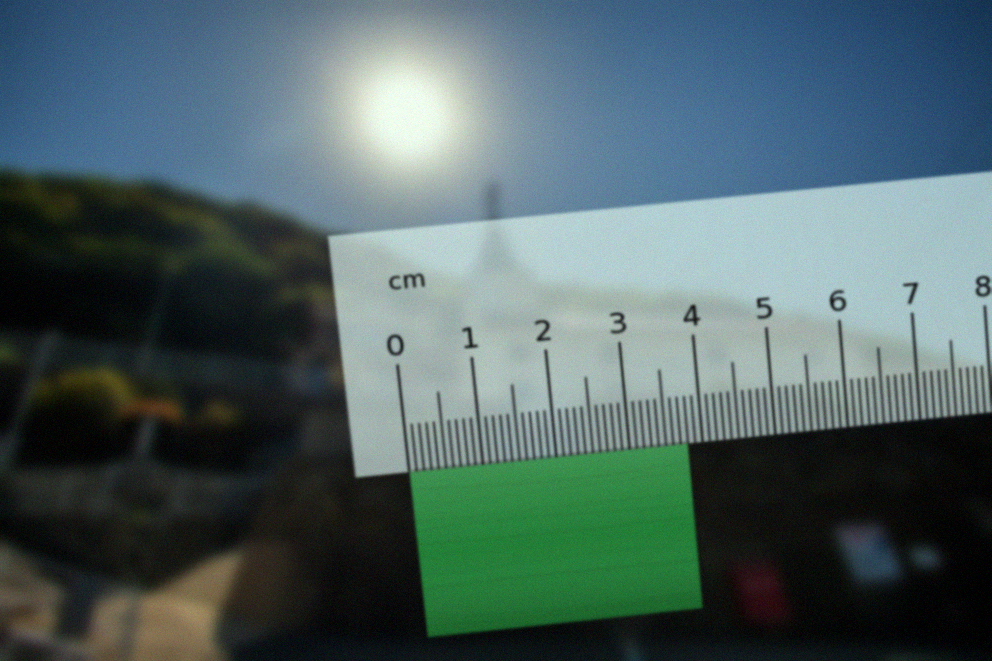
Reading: 3.8 cm
